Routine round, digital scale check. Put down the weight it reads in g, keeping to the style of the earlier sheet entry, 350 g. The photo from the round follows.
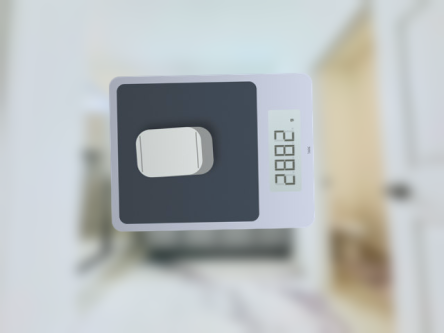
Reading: 2882 g
